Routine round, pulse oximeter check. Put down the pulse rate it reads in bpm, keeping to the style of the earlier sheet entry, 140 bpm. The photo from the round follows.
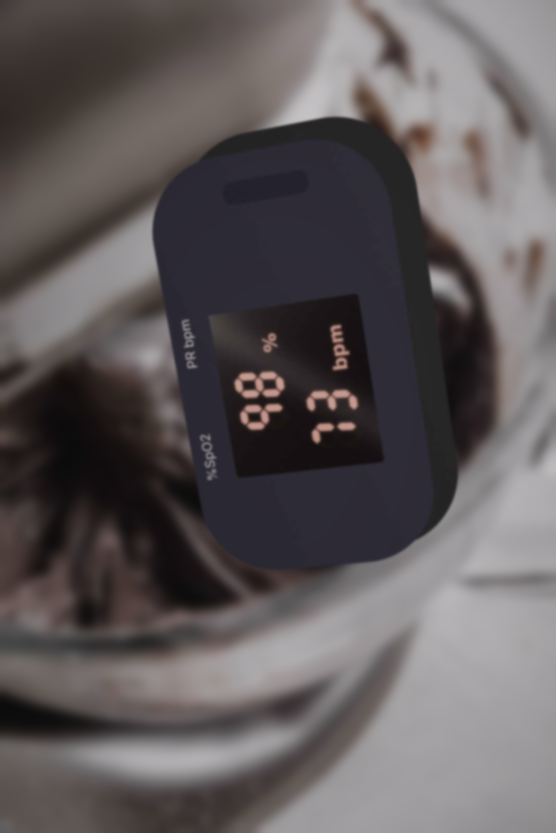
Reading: 73 bpm
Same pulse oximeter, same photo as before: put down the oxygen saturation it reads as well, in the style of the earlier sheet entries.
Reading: 98 %
